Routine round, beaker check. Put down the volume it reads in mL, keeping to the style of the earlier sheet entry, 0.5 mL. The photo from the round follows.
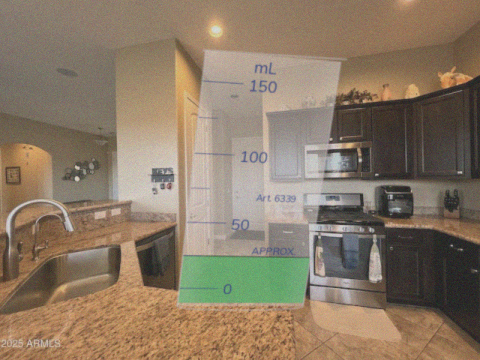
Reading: 25 mL
